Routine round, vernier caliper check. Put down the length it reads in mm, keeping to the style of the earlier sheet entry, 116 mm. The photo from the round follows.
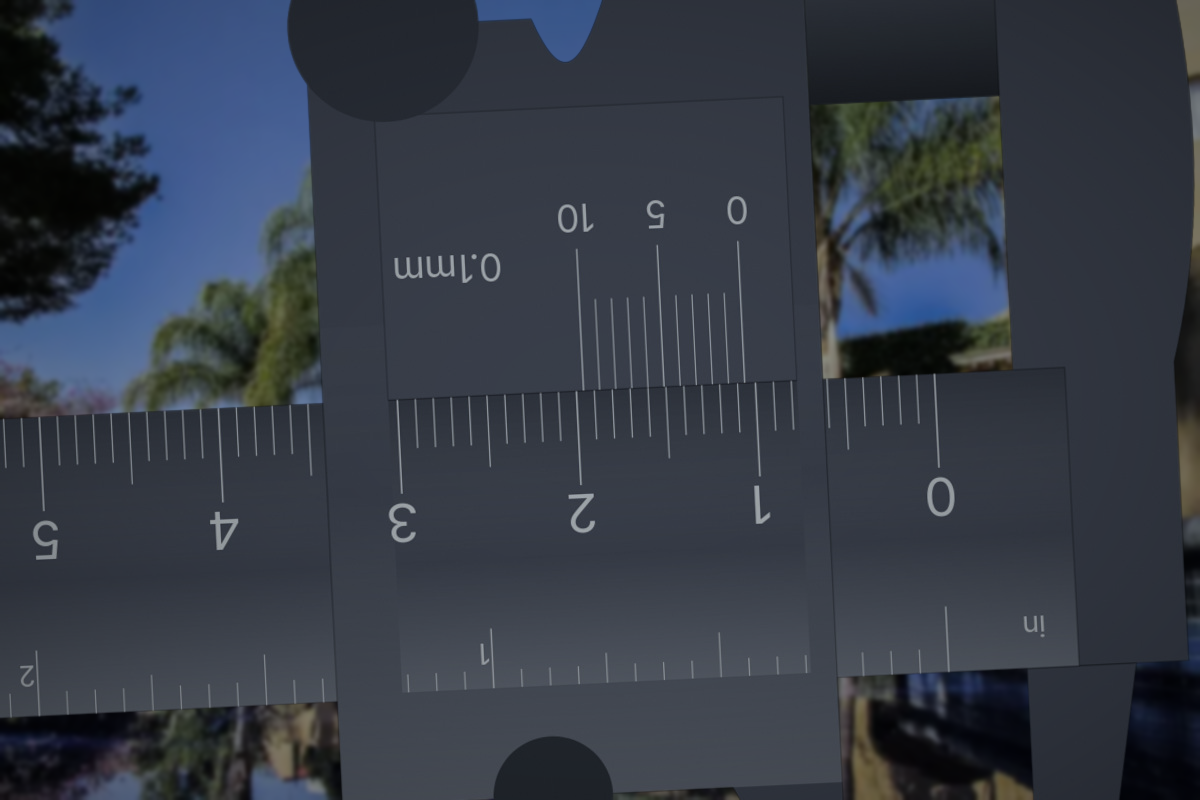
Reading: 10.6 mm
